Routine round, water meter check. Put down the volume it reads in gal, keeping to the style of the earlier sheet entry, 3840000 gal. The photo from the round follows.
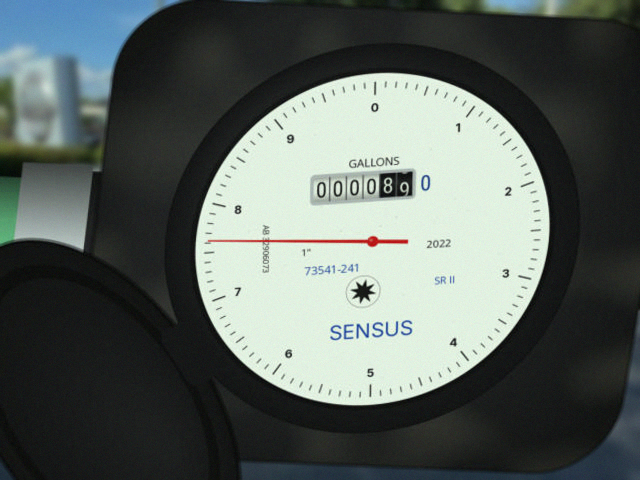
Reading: 887.6 gal
